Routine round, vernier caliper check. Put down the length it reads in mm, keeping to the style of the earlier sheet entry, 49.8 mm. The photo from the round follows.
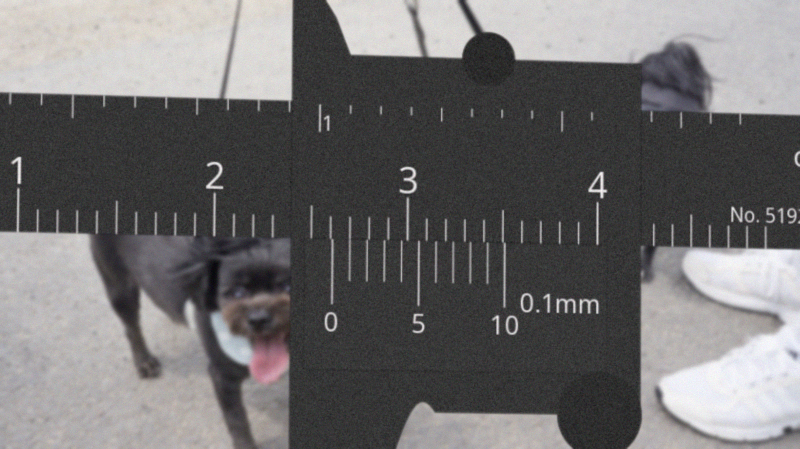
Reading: 26.1 mm
